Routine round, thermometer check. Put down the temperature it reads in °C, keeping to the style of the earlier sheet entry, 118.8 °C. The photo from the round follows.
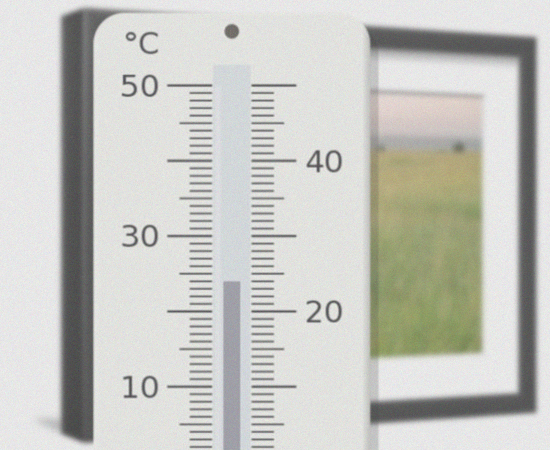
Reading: 24 °C
